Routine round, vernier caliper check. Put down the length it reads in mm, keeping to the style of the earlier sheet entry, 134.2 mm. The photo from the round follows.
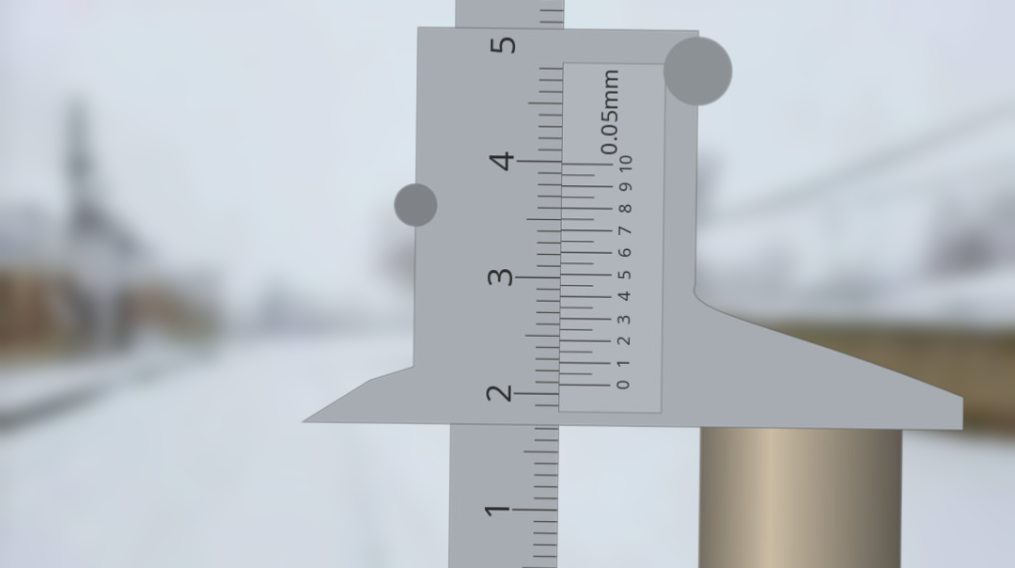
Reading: 20.8 mm
